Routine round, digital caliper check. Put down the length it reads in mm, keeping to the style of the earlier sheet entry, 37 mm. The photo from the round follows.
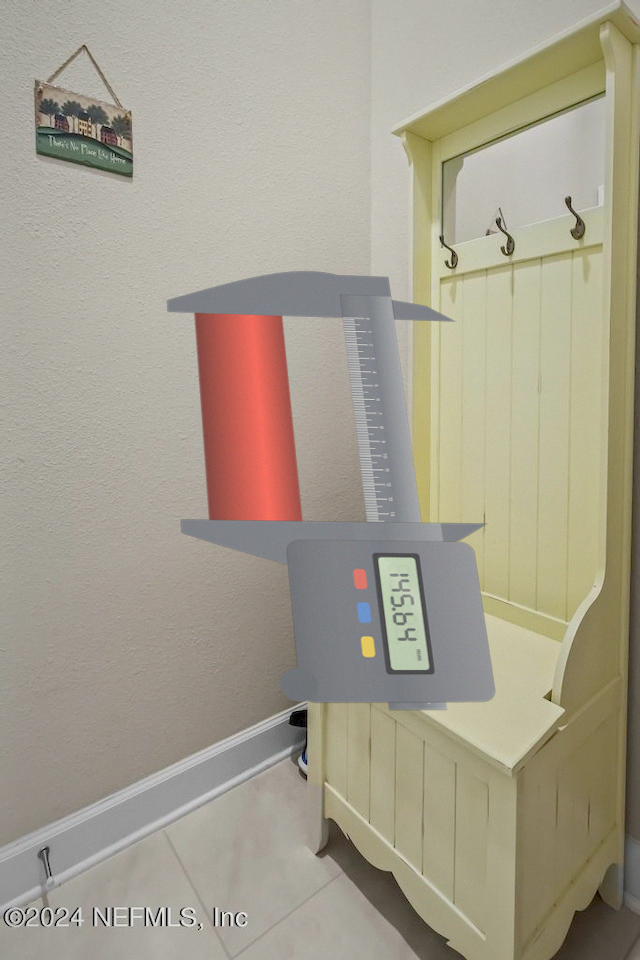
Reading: 145.64 mm
